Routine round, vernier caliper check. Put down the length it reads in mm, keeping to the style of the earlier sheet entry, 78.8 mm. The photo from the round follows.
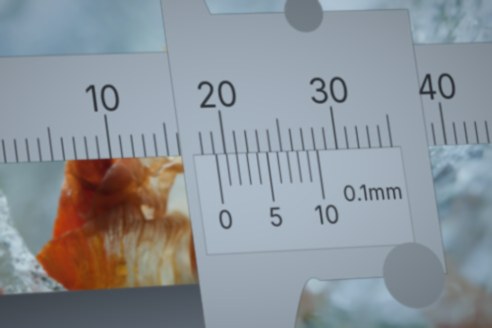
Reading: 19.2 mm
